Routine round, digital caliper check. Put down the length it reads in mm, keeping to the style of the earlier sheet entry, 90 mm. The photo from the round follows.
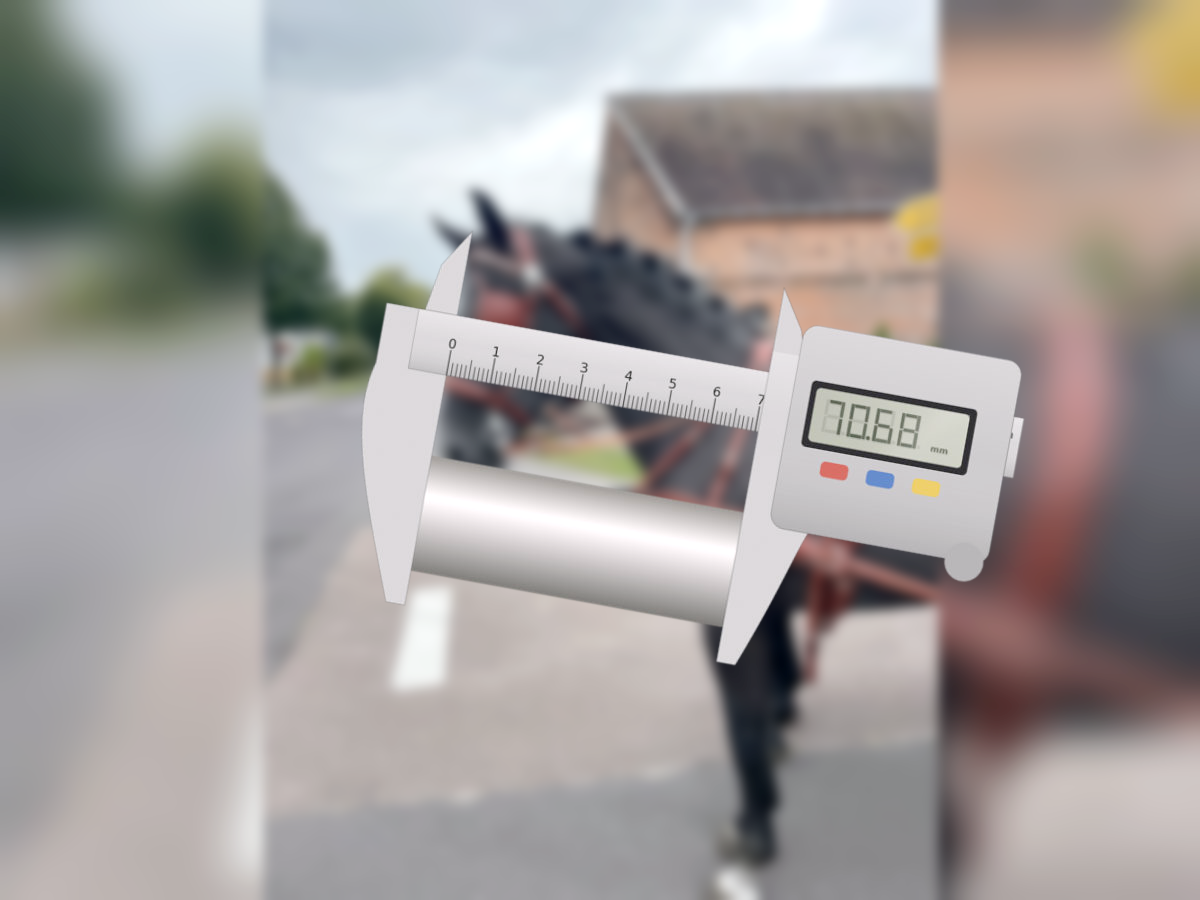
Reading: 70.68 mm
